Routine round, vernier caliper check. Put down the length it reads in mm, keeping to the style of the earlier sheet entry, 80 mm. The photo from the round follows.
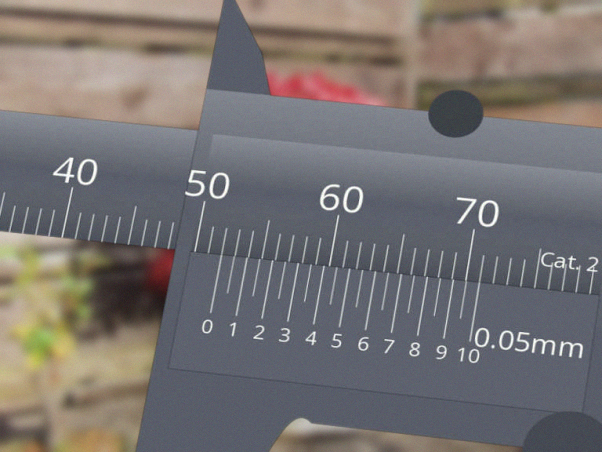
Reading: 52.0 mm
